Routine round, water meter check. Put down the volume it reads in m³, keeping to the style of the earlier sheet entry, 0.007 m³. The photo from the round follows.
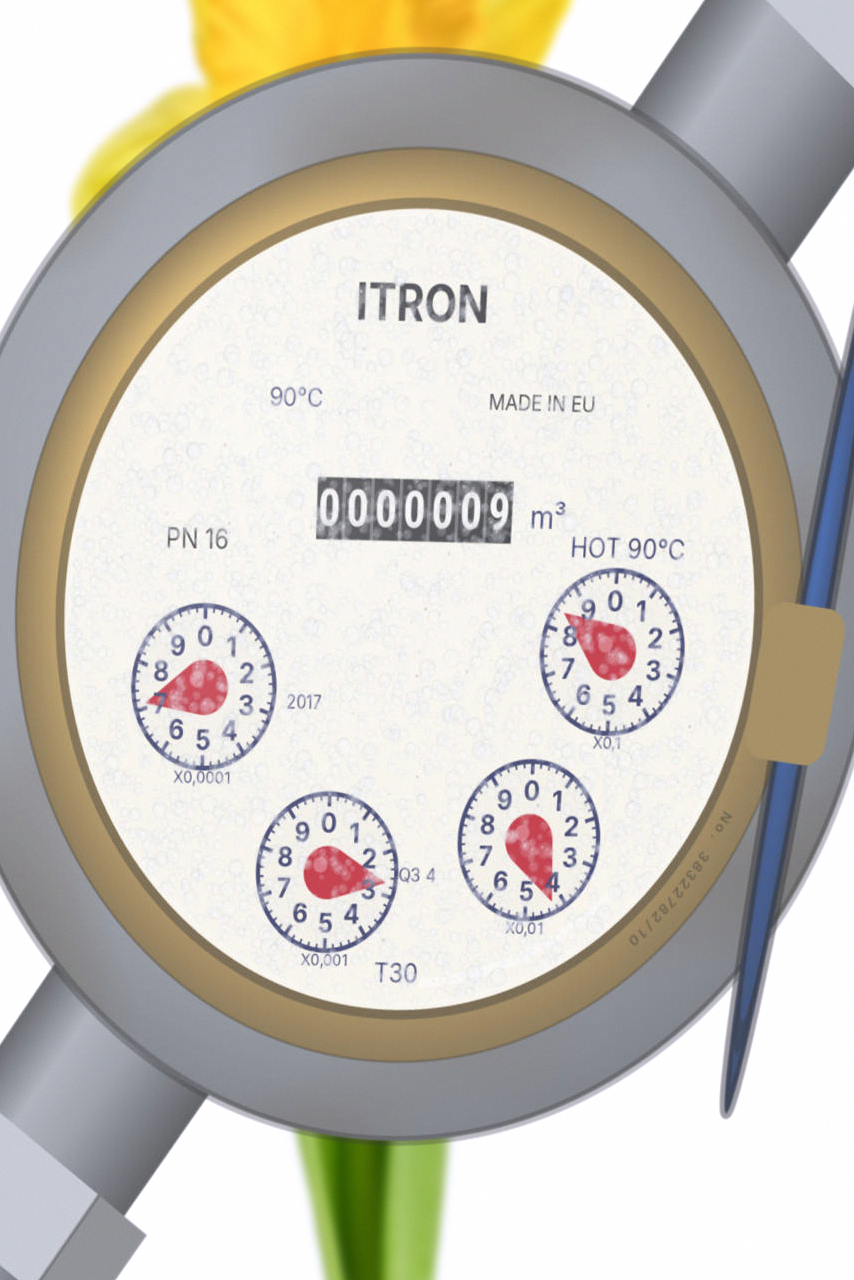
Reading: 9.8427 m³
